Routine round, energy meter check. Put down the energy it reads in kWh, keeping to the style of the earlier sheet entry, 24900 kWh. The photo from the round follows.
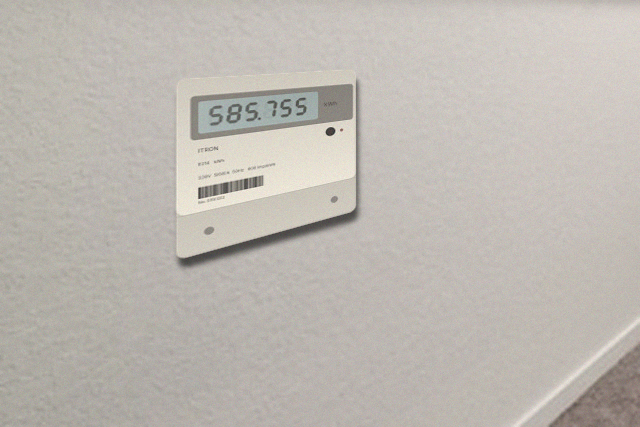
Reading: 585.755 kWh
